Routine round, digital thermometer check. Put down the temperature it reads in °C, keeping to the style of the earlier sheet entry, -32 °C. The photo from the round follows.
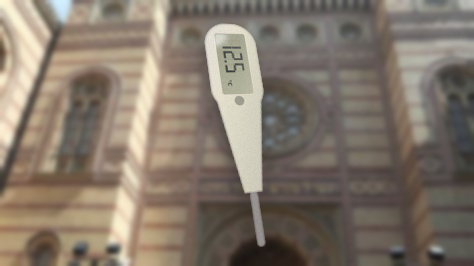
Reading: 12.5 °C
